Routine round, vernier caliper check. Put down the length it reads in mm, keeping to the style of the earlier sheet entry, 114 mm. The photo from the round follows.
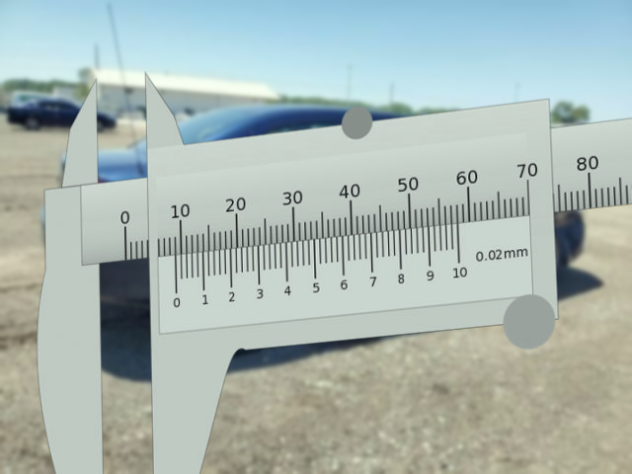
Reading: 9.0 mm
